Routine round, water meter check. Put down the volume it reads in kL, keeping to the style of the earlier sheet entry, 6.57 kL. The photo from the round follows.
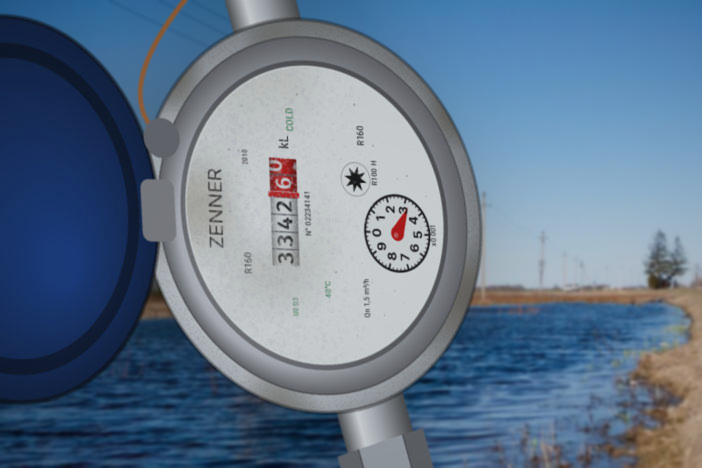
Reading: 3342.603 kL
